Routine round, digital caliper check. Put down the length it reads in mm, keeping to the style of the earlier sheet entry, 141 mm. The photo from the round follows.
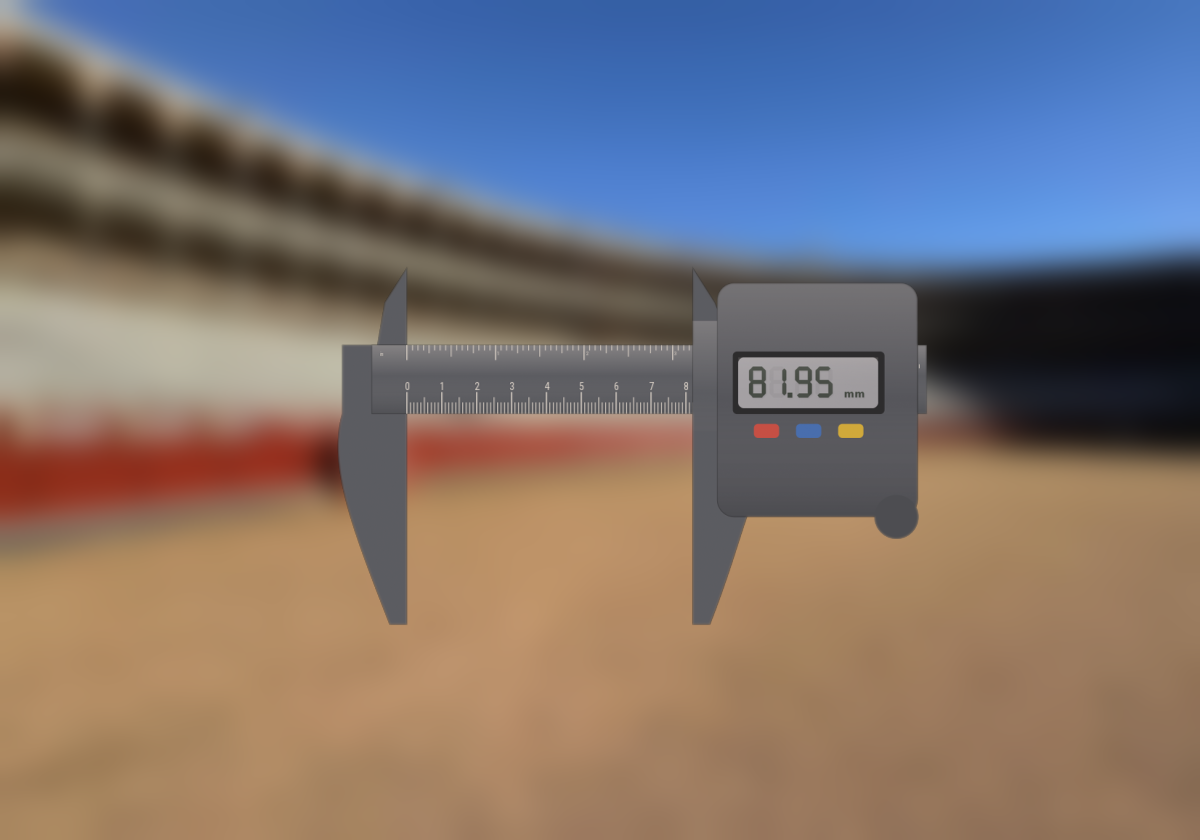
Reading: 81.95 mm
